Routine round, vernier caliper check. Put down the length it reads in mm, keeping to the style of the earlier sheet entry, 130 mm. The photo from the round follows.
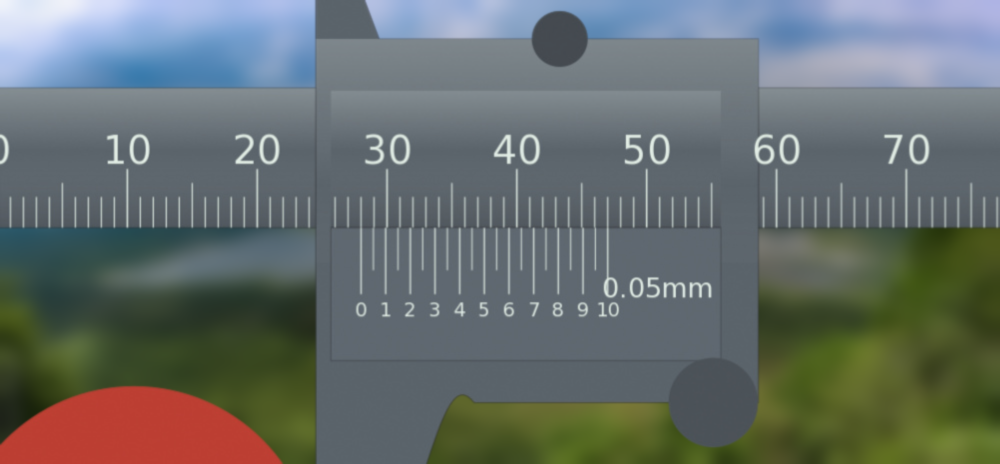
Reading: 28.0 mm
